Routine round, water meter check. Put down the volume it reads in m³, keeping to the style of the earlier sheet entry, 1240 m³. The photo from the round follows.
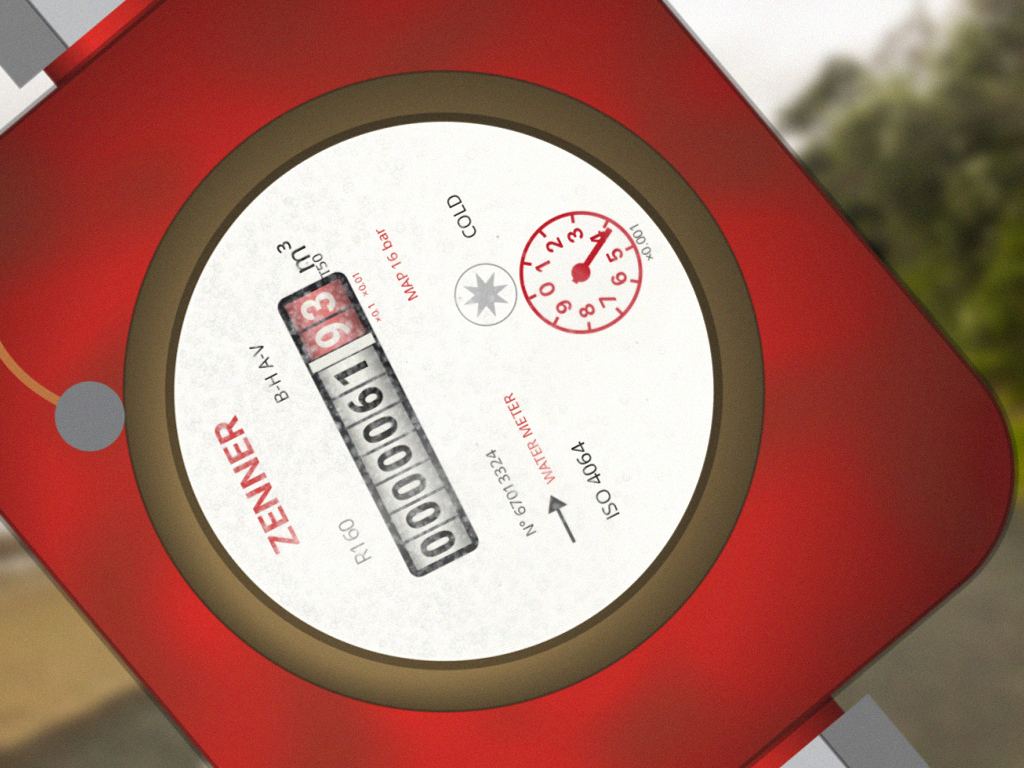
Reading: 61.934 m³
